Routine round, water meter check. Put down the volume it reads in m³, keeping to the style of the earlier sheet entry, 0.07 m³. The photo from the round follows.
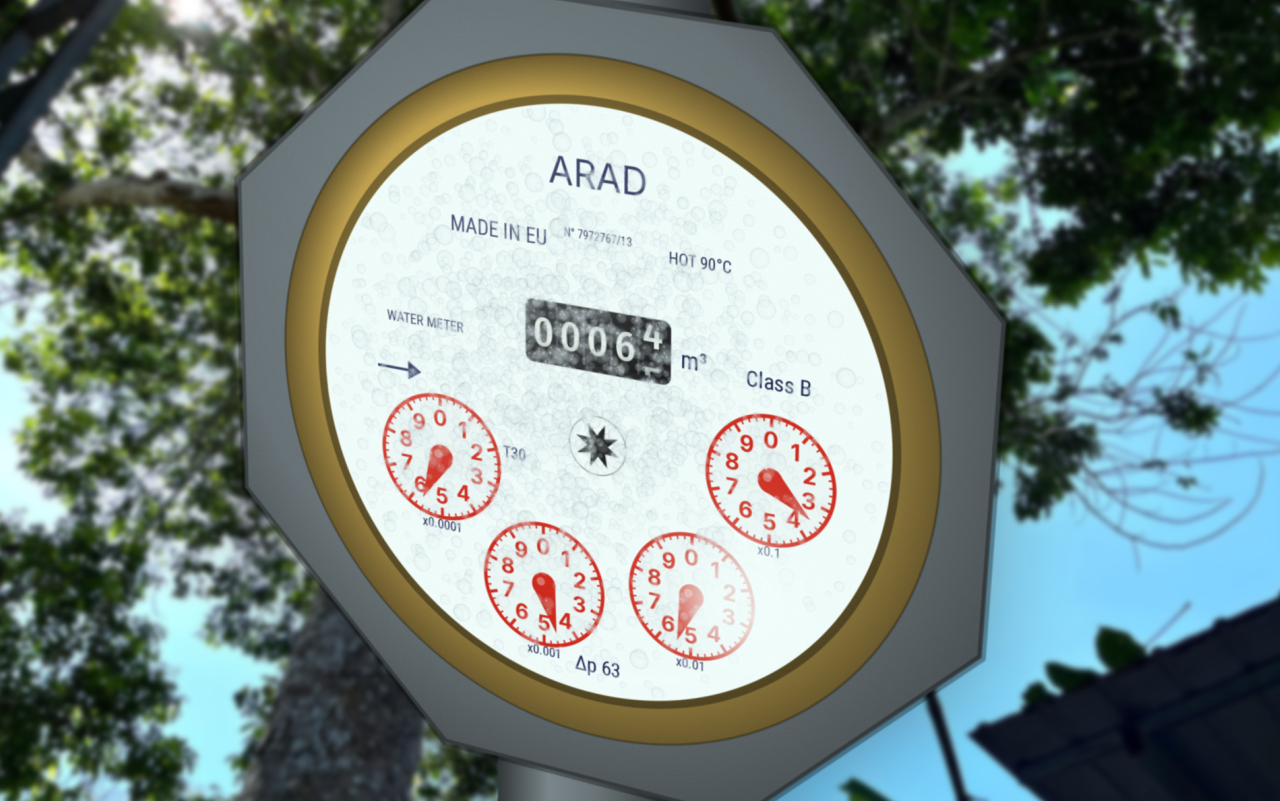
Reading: 64.3545 m³
